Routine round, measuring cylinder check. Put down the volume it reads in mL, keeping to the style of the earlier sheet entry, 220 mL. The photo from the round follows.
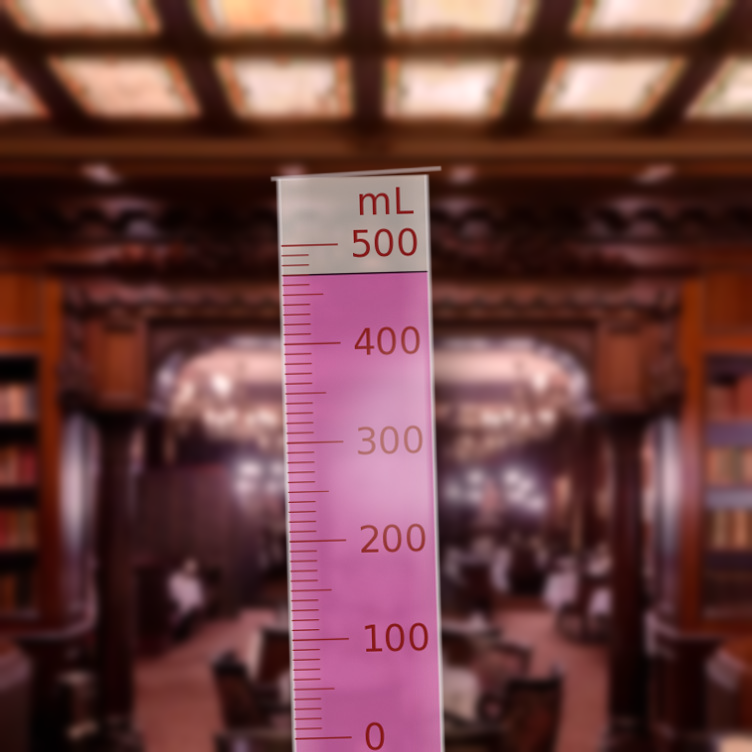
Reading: 470 mL
